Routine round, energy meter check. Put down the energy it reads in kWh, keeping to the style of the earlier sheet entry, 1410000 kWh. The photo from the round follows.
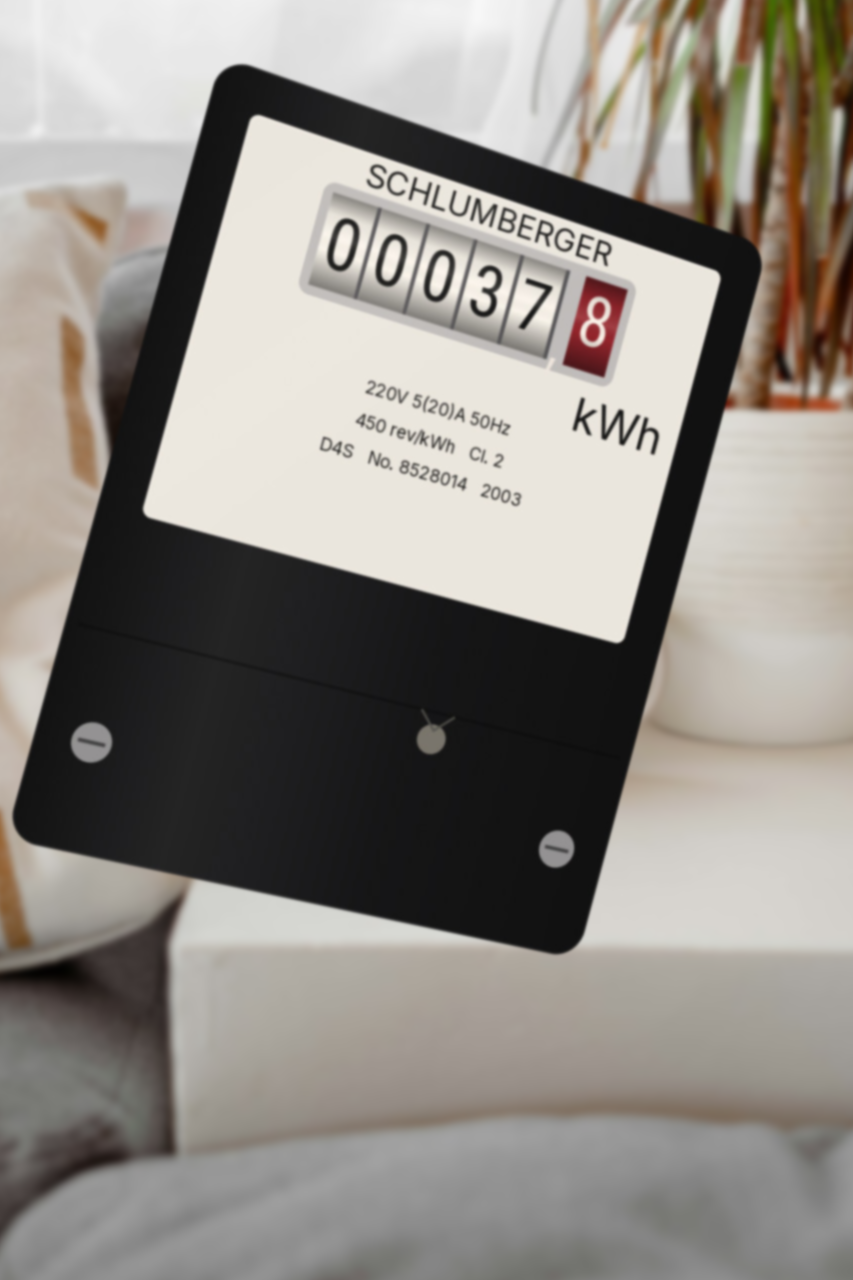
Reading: 37.8 kWh
